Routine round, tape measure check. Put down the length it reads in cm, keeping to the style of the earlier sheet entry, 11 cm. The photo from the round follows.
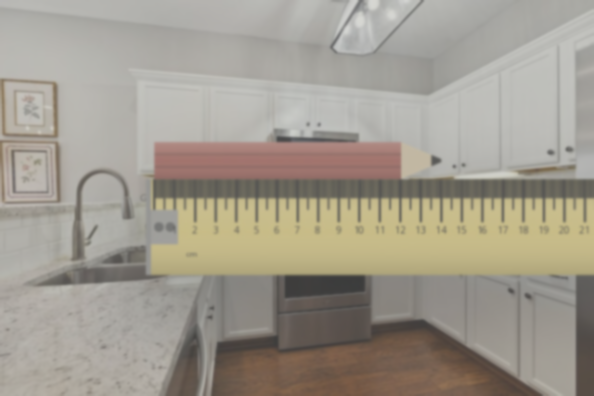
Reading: 14 cm
